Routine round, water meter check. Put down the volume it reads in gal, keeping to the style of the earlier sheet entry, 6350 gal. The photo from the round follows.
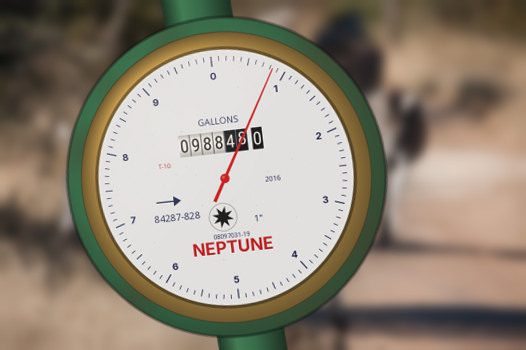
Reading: 988480.8 gal
